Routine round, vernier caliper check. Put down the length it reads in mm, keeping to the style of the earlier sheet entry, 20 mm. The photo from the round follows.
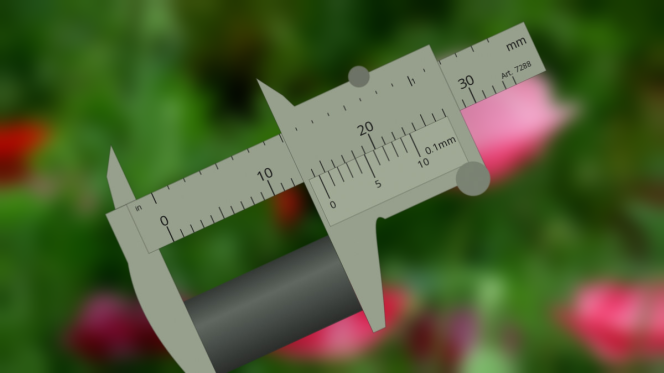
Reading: 14.4 mm
